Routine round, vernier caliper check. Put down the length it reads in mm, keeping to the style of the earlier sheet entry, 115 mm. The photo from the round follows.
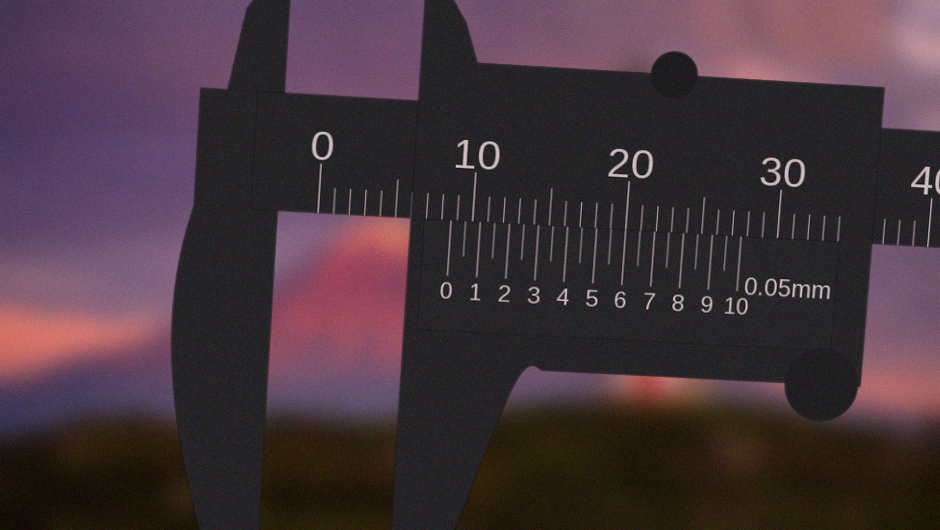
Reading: 8.6 mm
